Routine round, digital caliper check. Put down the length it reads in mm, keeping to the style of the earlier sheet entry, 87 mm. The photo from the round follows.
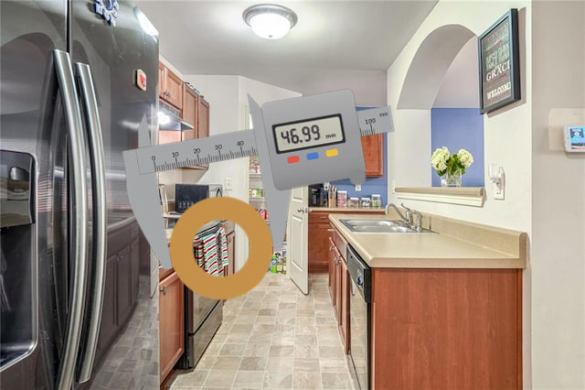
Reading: 46.99 mm
